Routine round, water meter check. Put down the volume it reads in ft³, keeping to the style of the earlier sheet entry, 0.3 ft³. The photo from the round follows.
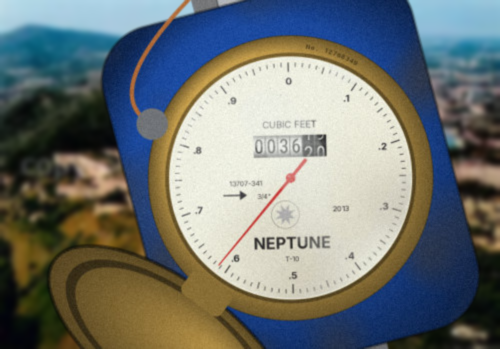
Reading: 3619.61 ft³
